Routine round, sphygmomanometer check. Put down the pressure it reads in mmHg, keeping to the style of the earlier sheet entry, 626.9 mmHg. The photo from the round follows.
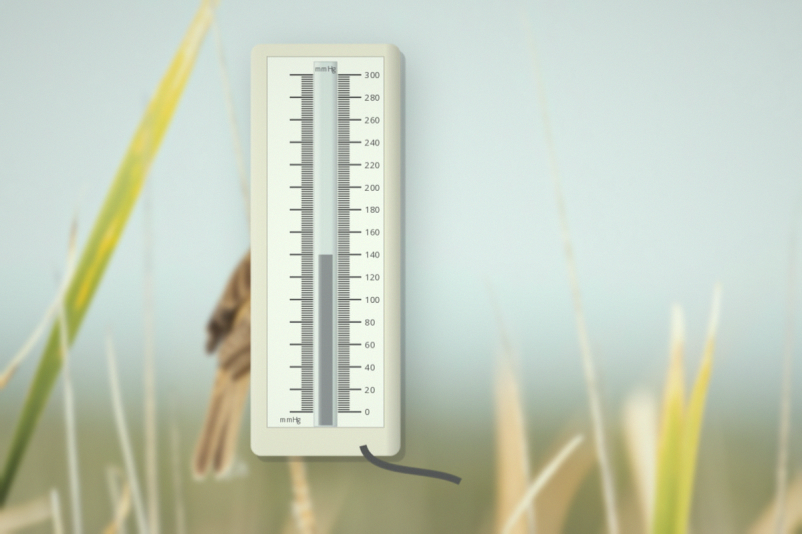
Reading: 140 mmHg
